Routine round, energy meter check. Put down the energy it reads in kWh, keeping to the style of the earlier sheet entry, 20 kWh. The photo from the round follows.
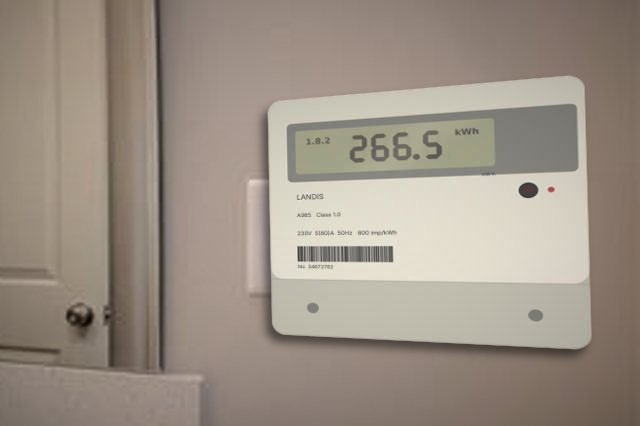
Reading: 266.5 kWh
